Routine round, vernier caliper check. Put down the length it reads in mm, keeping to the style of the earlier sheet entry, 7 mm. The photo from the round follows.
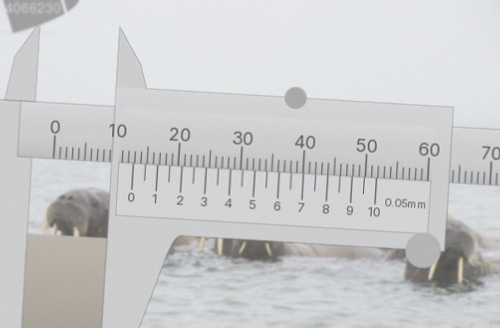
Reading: 12.8 mm
